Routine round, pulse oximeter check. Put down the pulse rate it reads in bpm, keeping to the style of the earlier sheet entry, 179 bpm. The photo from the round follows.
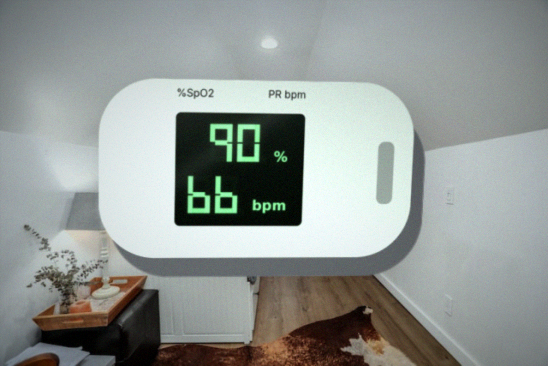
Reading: 66 bpm
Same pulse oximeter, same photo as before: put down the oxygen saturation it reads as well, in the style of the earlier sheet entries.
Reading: 90 %
